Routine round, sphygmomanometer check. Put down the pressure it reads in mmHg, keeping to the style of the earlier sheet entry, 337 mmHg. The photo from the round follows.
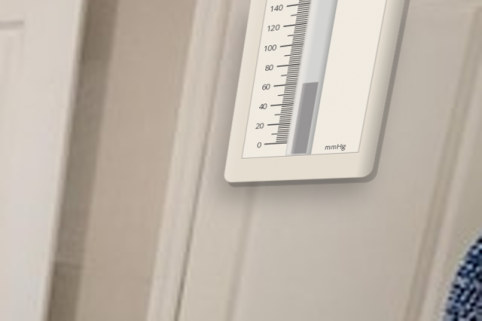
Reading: 60 mmHg
